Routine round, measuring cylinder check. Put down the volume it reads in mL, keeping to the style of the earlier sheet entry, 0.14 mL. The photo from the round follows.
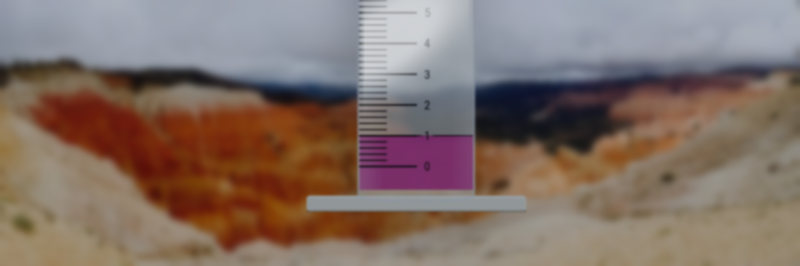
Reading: 1 mL
